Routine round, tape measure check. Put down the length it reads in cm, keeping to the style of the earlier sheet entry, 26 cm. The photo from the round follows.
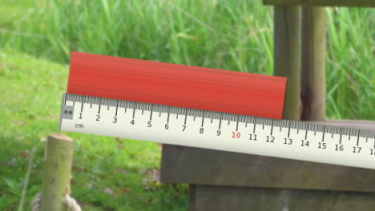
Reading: 12.5 cm
